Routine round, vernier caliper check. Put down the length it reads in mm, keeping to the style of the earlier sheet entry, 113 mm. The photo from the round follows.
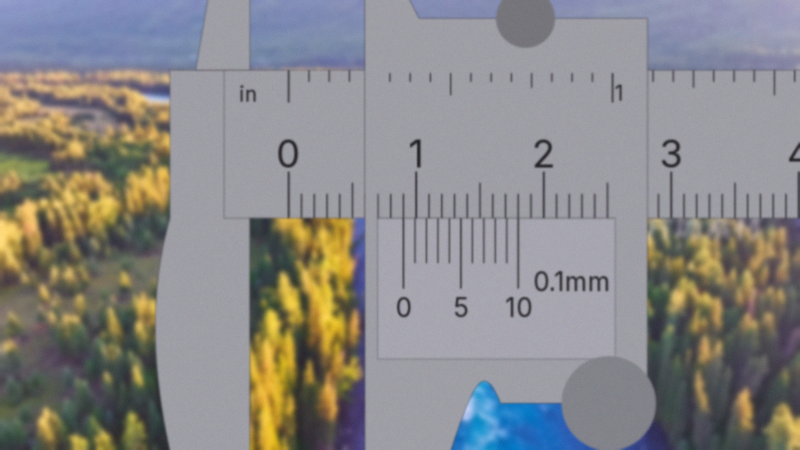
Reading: 9.0 mm
